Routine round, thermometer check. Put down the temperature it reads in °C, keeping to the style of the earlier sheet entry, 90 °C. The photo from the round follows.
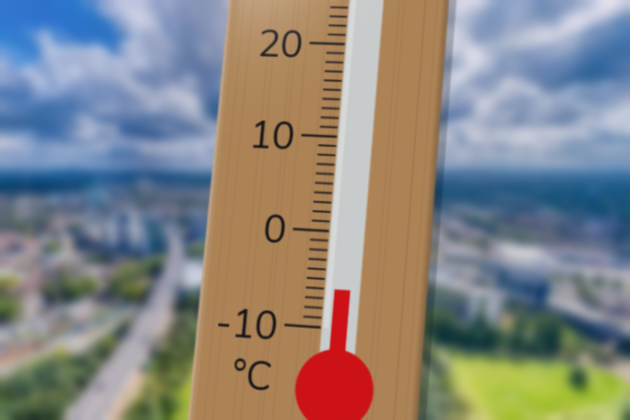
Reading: -6 °C
